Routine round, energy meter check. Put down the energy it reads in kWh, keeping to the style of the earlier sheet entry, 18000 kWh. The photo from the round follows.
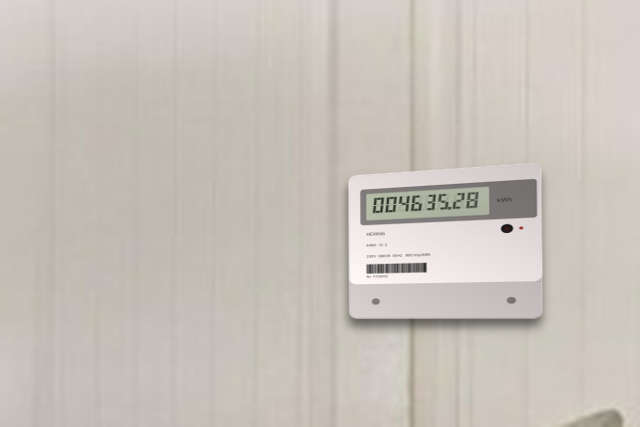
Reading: 4635.28 kWh
